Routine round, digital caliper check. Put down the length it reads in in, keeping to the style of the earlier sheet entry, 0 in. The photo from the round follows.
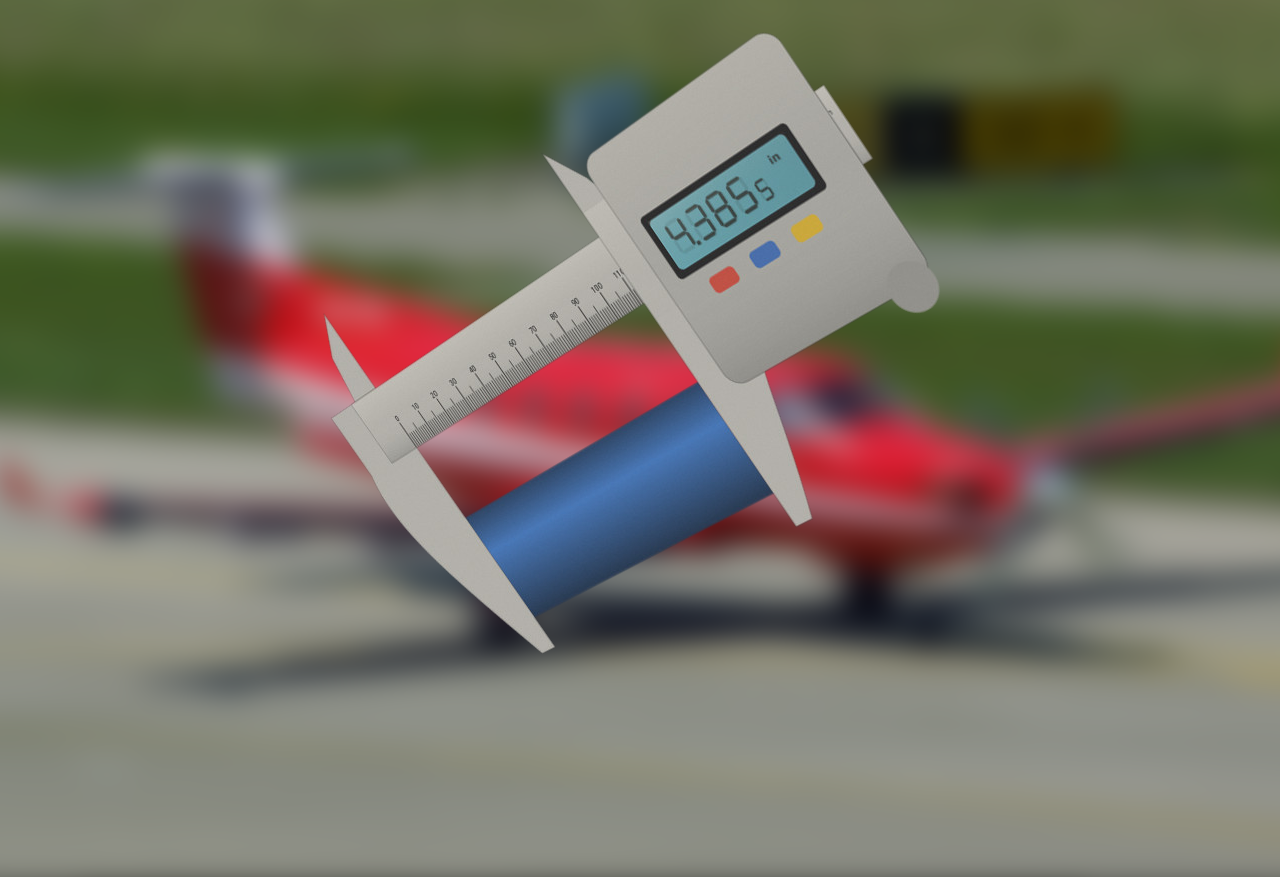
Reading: 4.3855 in
